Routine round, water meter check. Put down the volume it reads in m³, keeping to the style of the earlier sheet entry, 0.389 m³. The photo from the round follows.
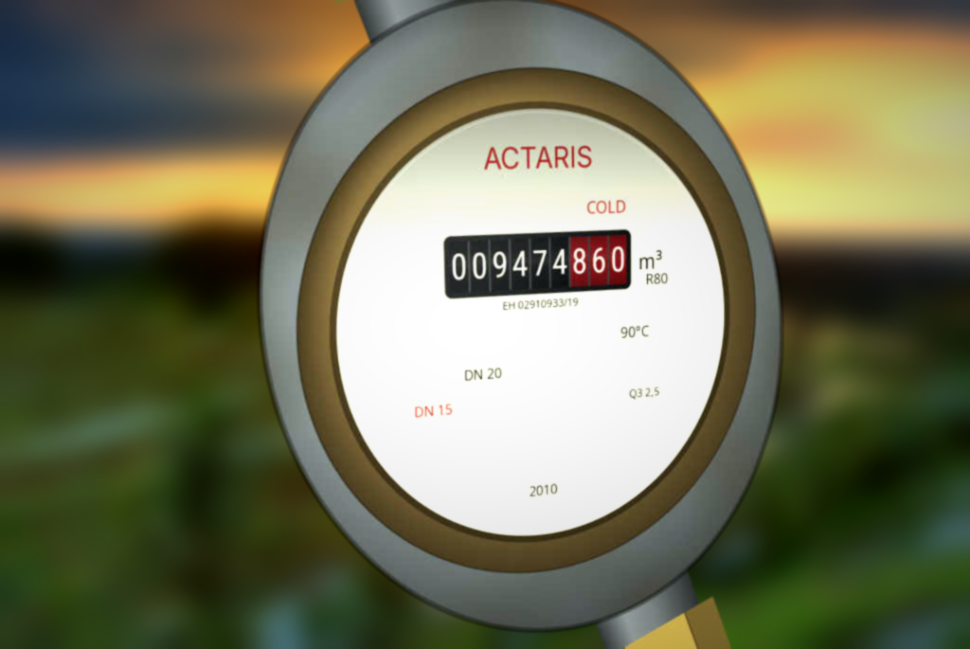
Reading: 9474.860 m³
